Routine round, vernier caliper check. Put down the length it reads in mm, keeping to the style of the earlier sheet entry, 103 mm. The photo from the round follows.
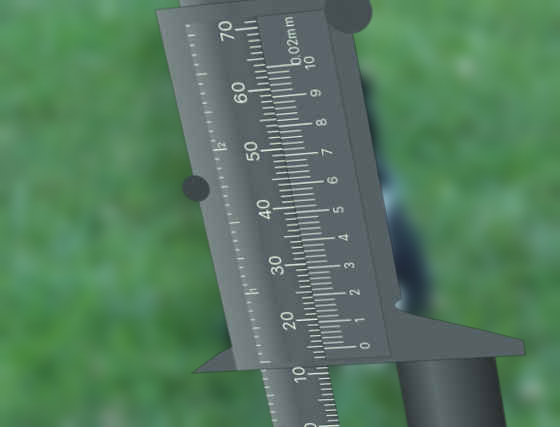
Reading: 14.6 mm
